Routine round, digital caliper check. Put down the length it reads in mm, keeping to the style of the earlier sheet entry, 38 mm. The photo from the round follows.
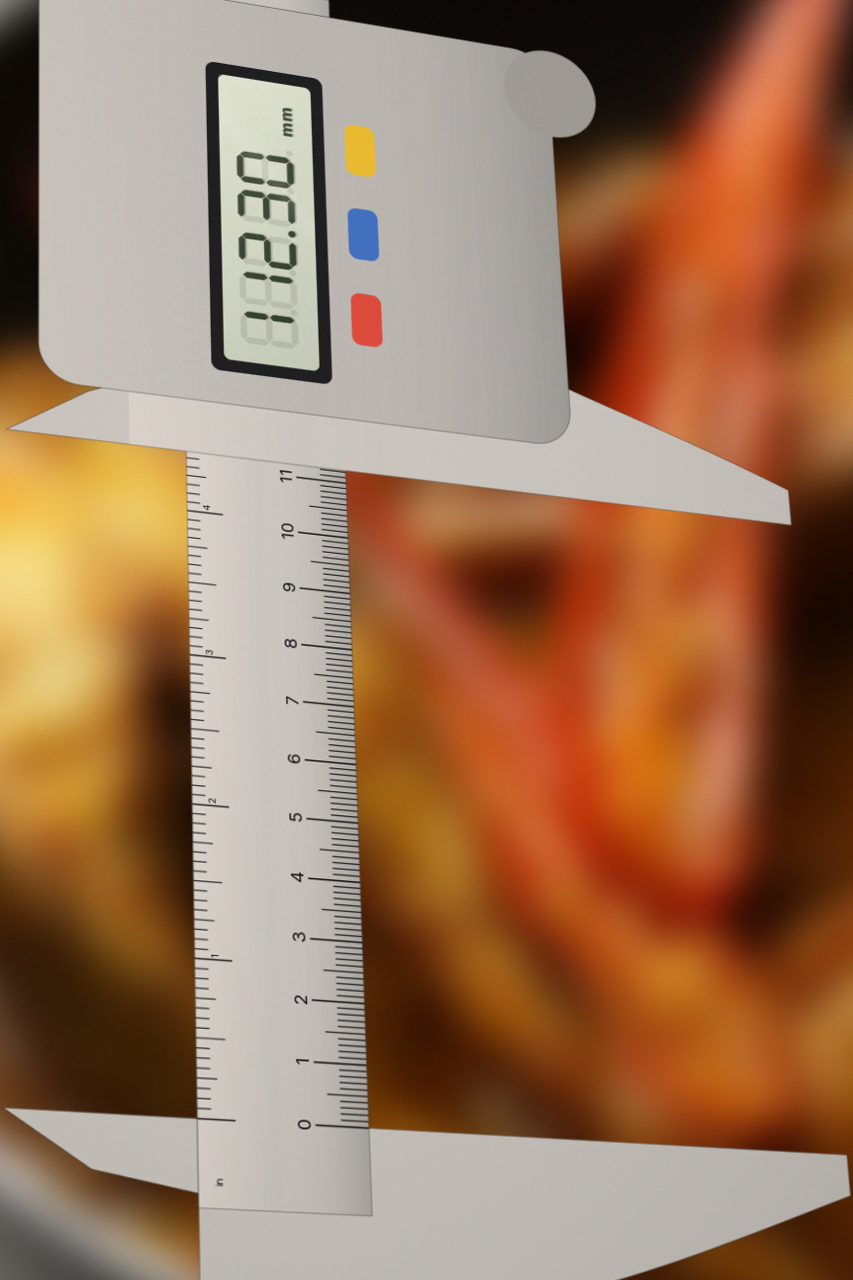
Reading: 112.30 mm
